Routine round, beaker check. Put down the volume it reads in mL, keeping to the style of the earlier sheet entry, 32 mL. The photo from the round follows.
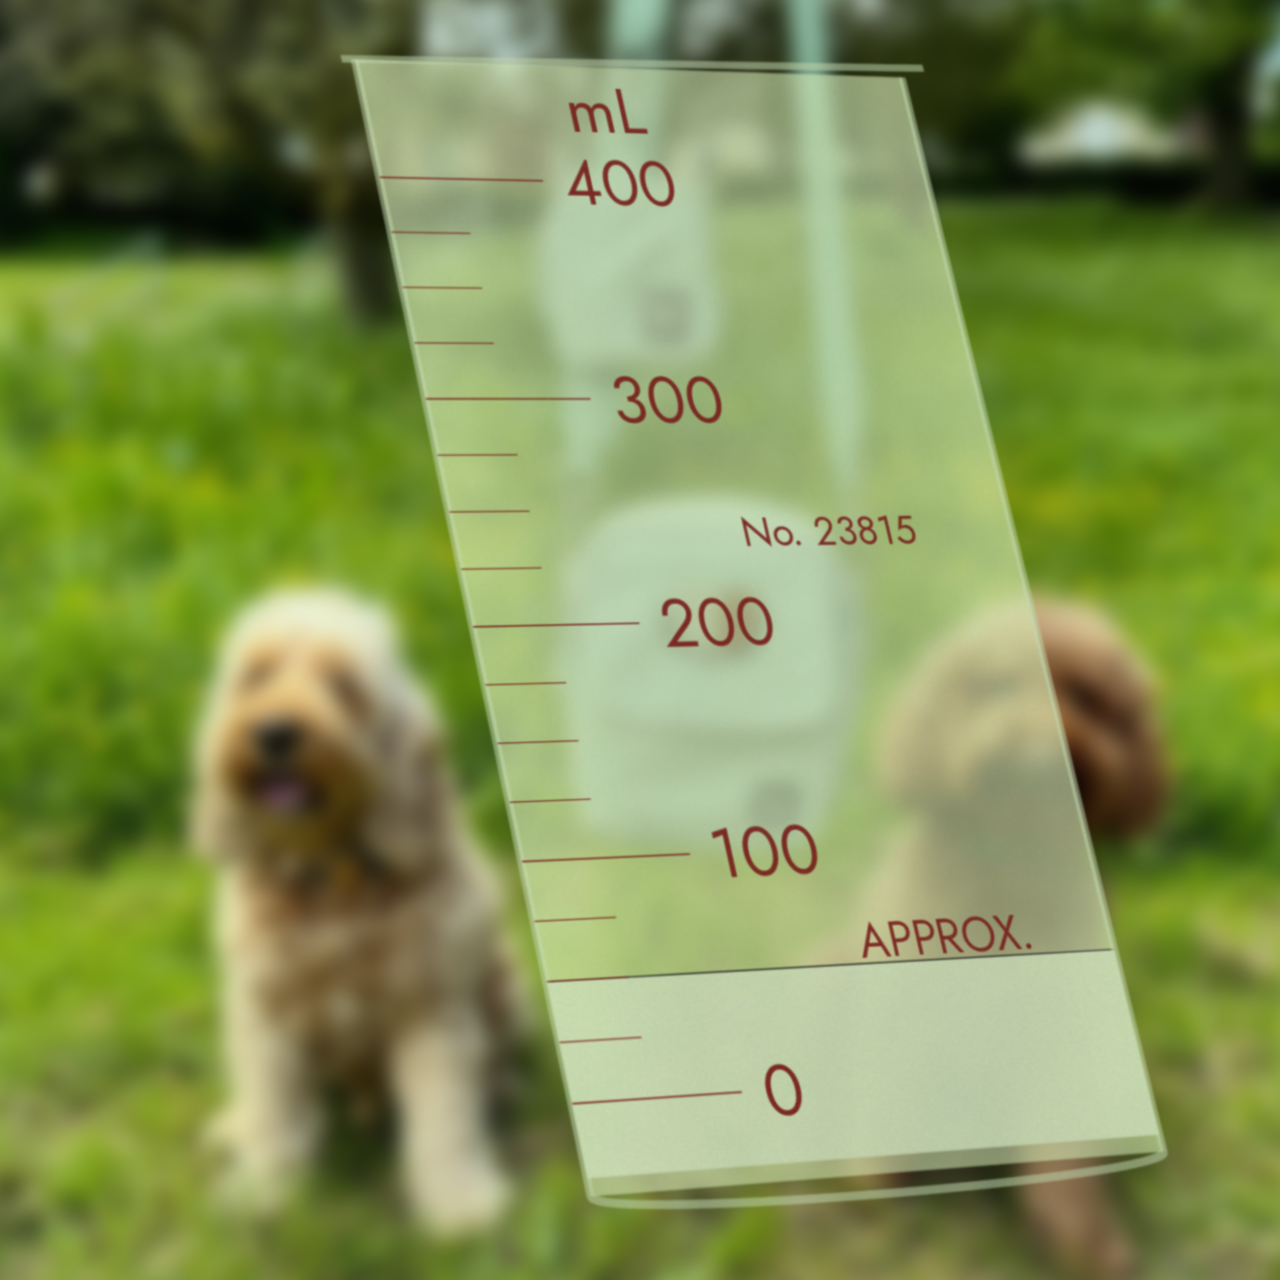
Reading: 50 mL
